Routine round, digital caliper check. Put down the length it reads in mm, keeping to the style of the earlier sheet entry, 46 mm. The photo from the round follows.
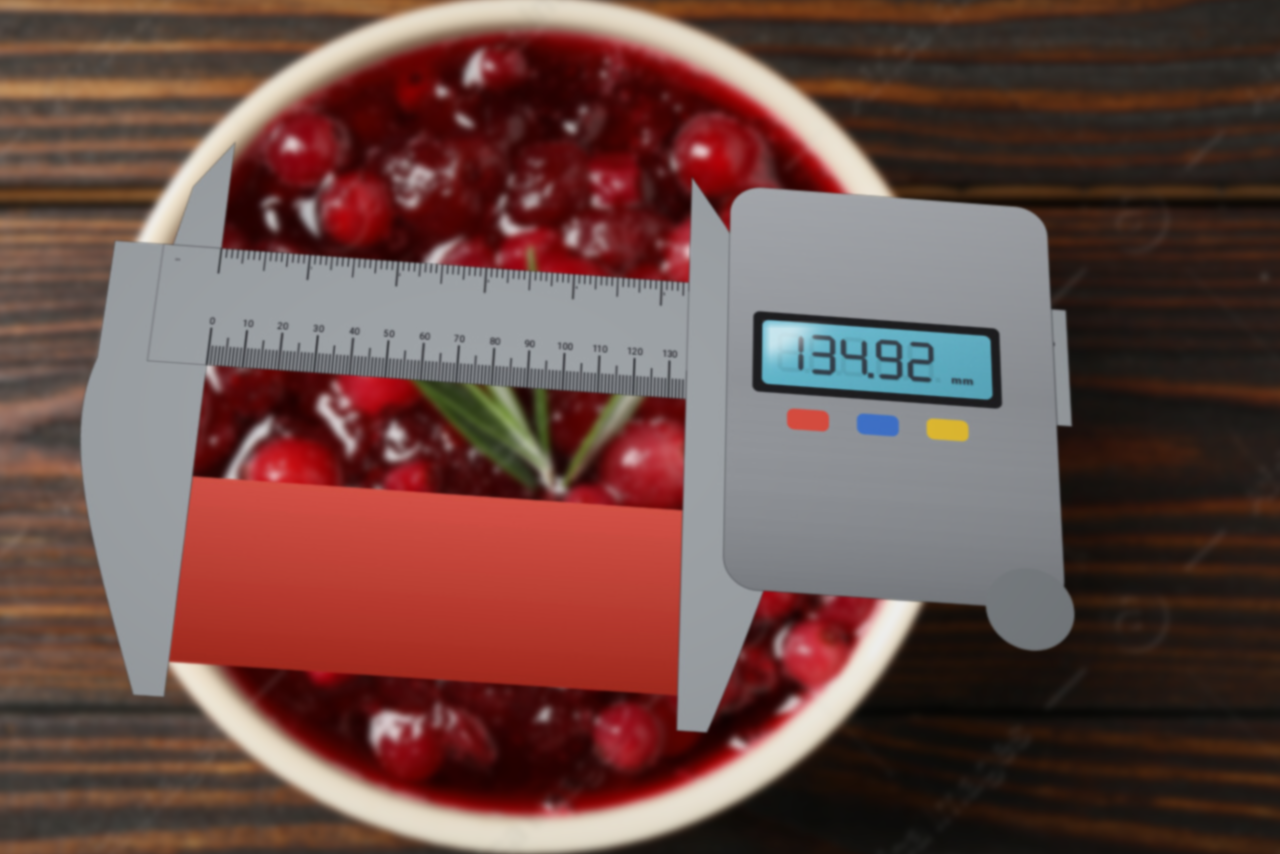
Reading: 134.92 mm
